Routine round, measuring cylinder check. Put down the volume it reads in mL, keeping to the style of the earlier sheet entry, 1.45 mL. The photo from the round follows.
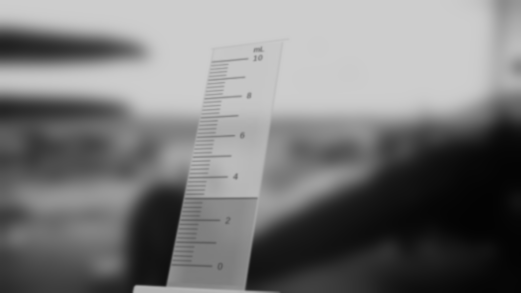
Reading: 3 mL
